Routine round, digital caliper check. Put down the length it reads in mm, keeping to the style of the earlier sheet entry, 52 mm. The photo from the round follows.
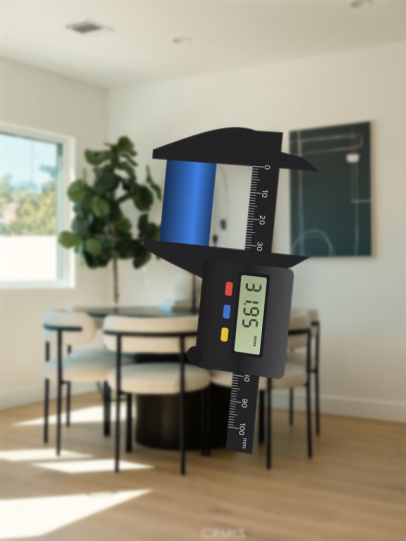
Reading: 31.95 mm
